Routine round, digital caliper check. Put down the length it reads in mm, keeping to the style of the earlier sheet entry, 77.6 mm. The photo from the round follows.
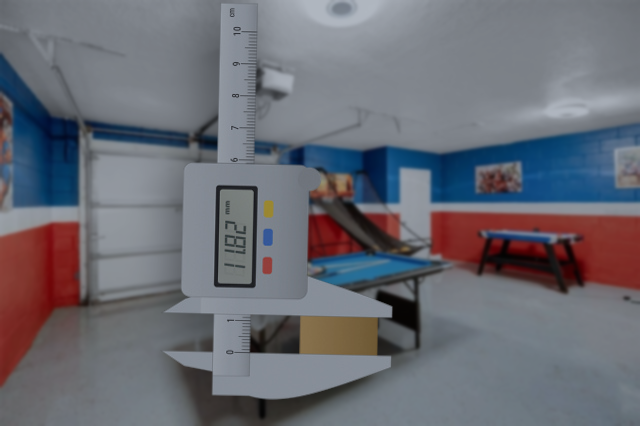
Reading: 11.82 mm
